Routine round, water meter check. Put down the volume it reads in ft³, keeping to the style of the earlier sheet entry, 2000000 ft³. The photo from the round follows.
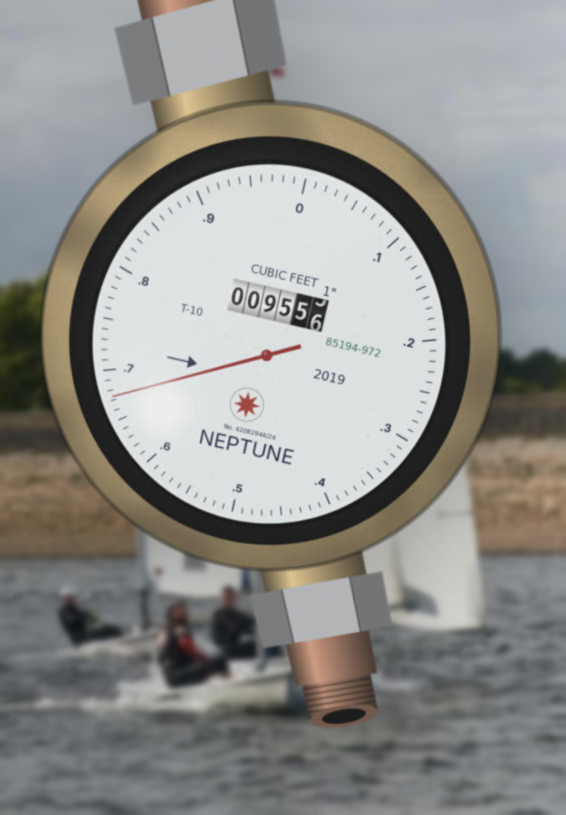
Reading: 9555.67 ft³
